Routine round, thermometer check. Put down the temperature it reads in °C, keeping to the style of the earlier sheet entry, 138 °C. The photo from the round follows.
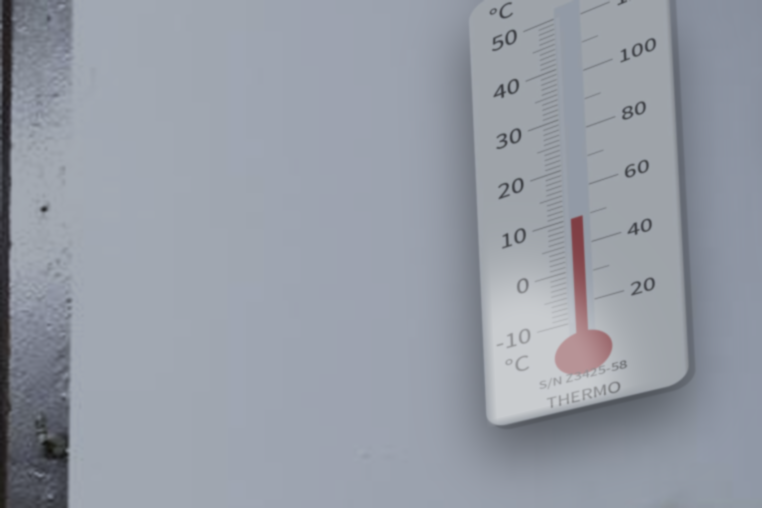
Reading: 10 °C
